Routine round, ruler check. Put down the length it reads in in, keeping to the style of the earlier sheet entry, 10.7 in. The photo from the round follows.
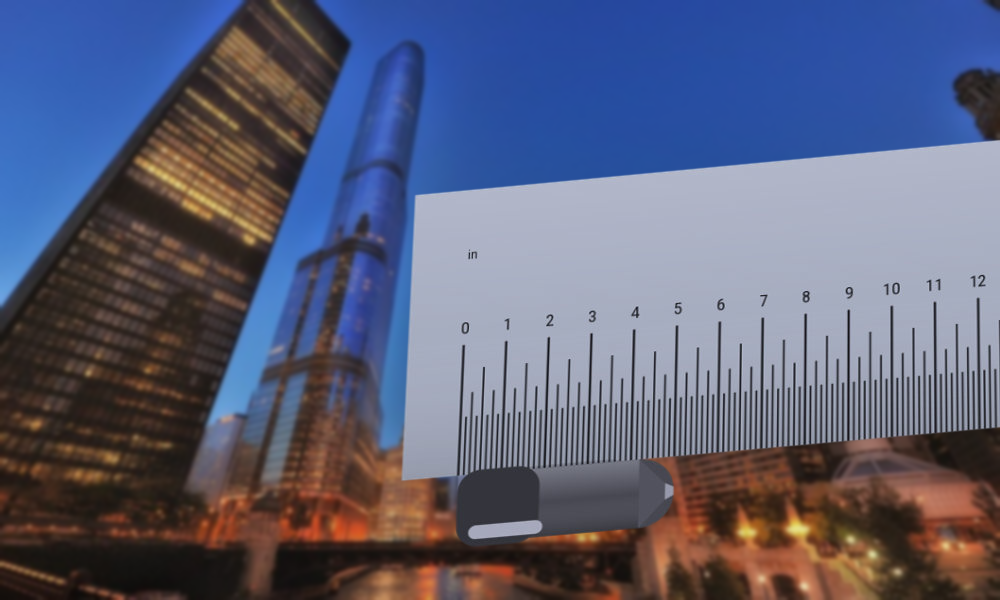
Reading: 5 in
